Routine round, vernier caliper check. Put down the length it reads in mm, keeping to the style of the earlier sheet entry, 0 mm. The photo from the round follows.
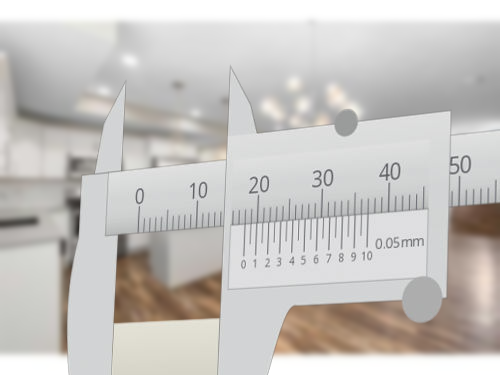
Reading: 18.0 mm
